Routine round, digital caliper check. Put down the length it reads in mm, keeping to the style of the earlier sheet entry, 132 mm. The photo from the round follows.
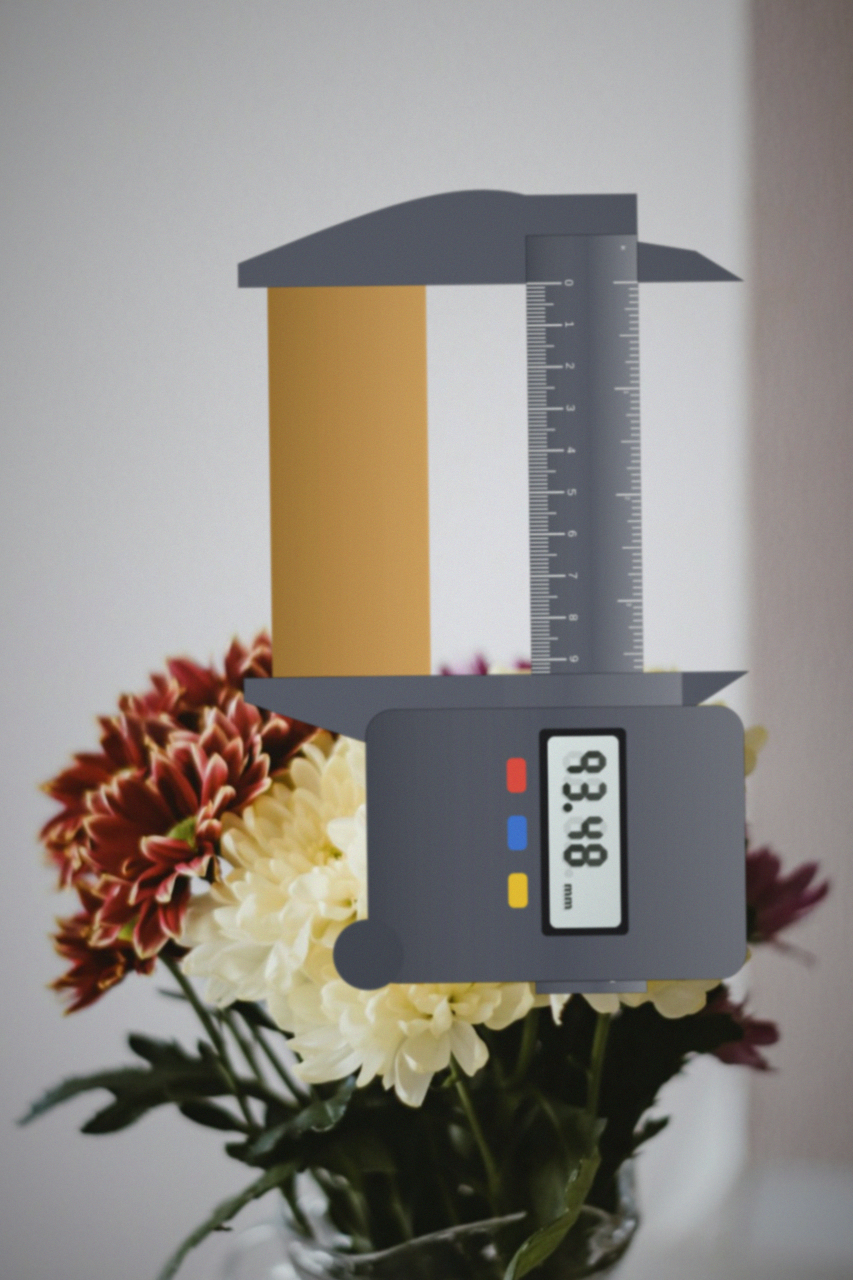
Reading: 93.48 mm
